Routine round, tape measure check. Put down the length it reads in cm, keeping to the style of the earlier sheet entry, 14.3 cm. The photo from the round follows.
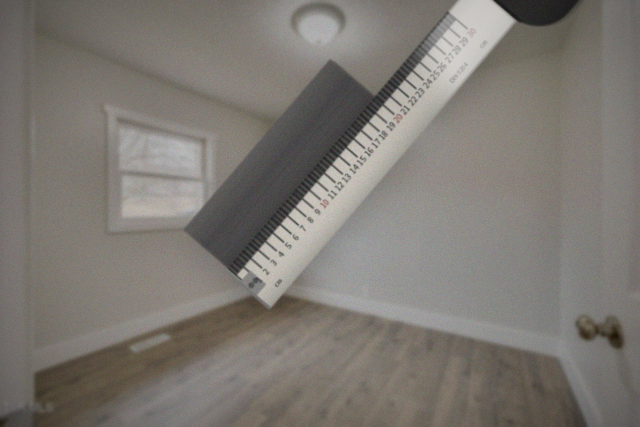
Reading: 20 cm
